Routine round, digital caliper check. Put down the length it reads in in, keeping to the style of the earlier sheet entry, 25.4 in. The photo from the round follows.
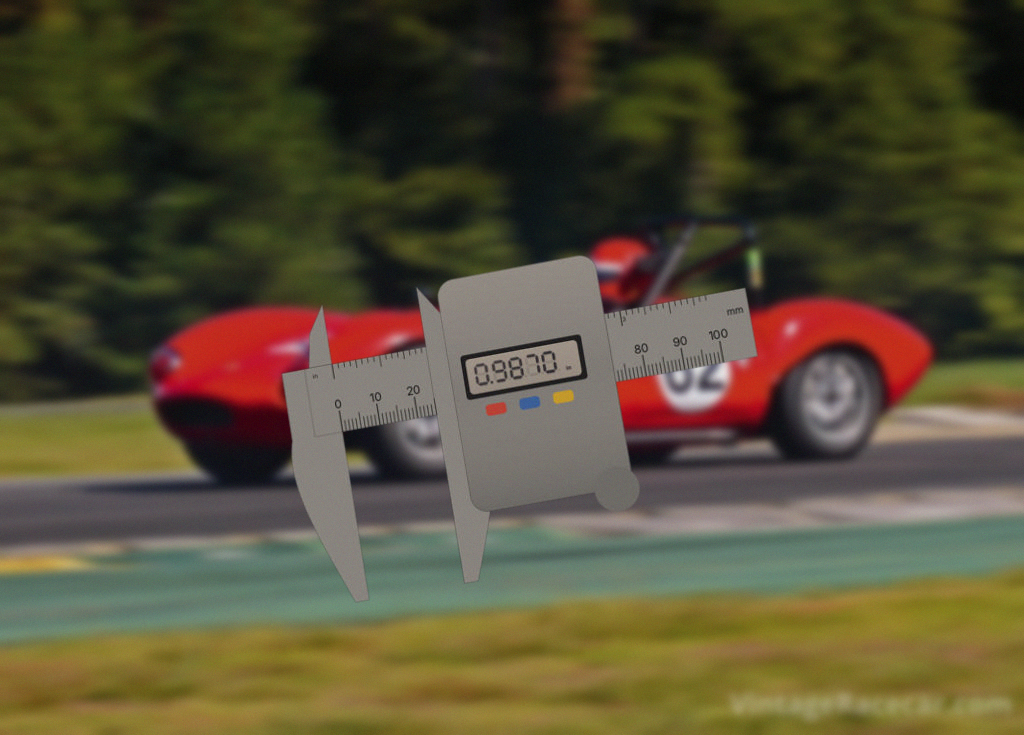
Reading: 0.9870 in
